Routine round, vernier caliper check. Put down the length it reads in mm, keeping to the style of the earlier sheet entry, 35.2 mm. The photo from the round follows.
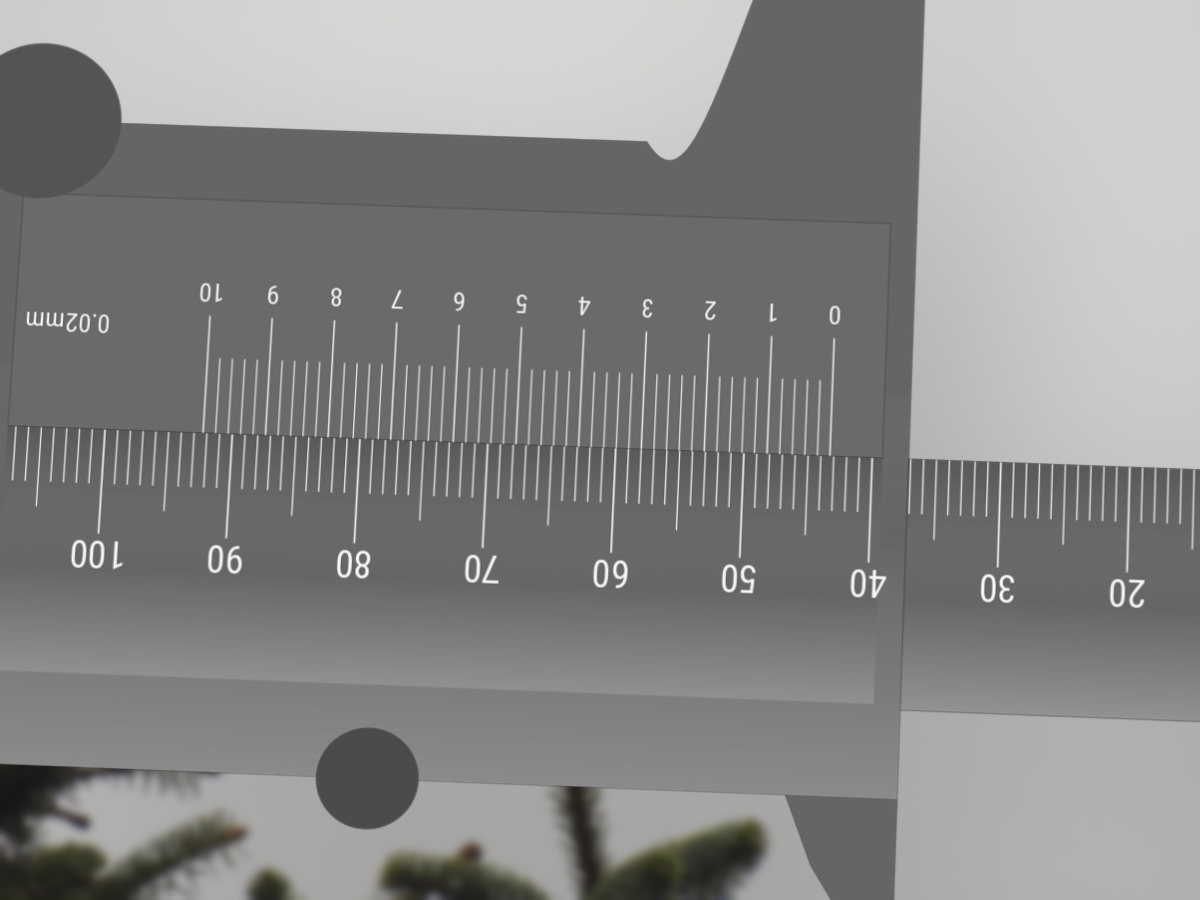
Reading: 43.3 mm
